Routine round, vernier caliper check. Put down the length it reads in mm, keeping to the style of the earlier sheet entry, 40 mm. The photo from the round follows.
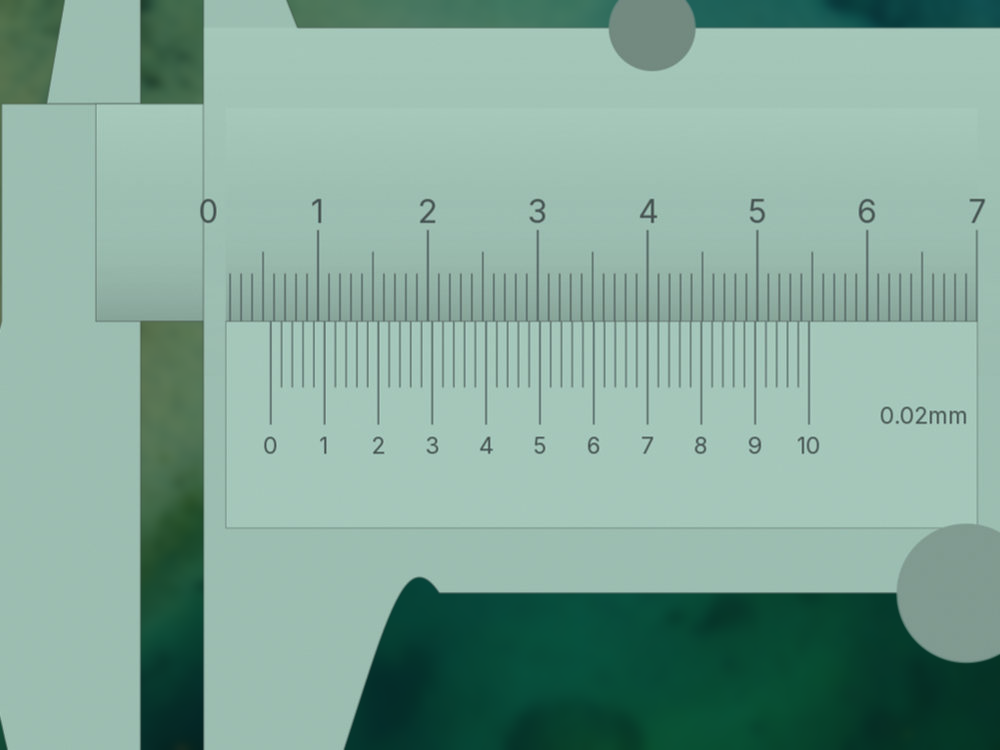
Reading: 5.7 mm
